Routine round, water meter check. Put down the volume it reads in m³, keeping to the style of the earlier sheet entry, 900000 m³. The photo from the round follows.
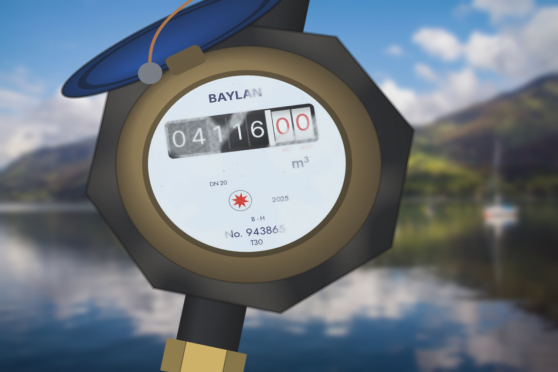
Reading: 4116.00 m³
